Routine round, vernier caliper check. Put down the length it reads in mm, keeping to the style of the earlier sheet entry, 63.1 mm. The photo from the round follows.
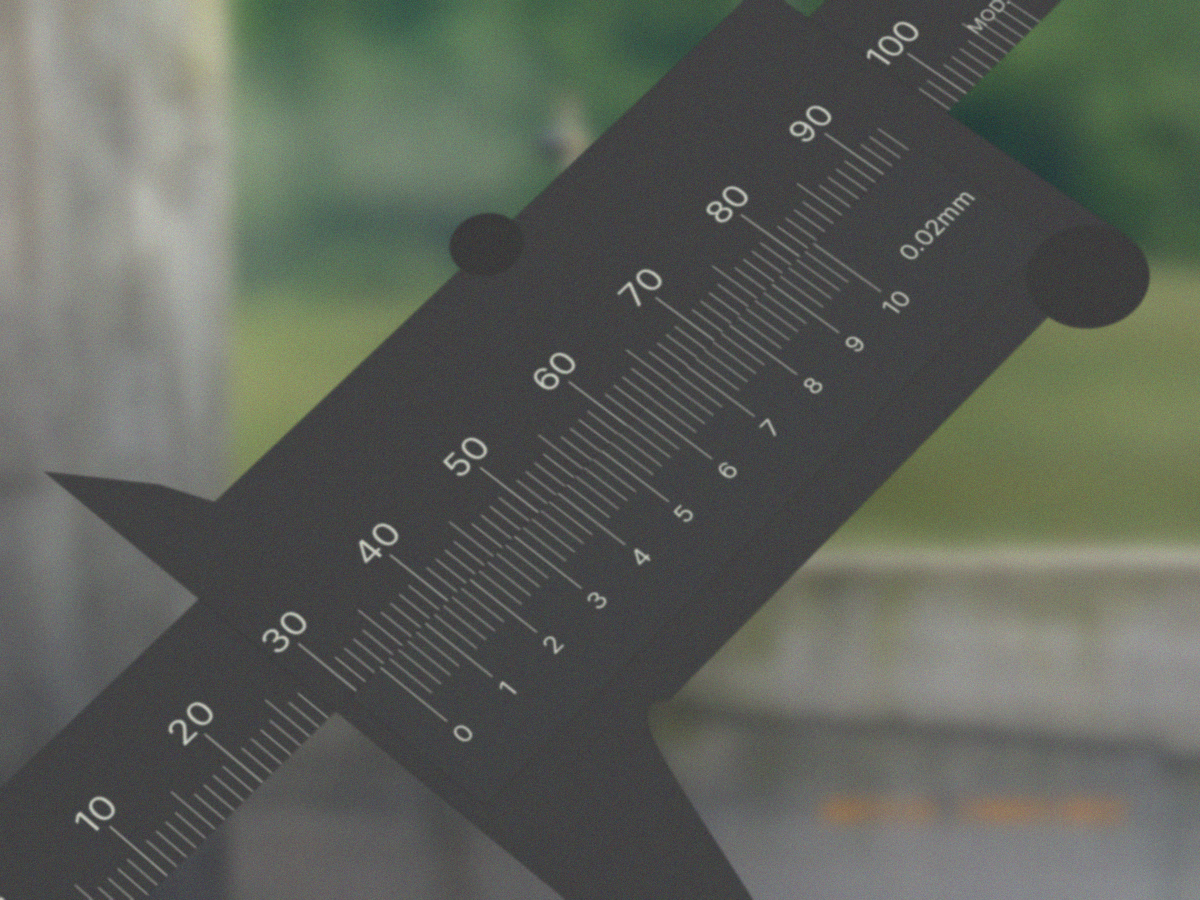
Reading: 32.6 mm
